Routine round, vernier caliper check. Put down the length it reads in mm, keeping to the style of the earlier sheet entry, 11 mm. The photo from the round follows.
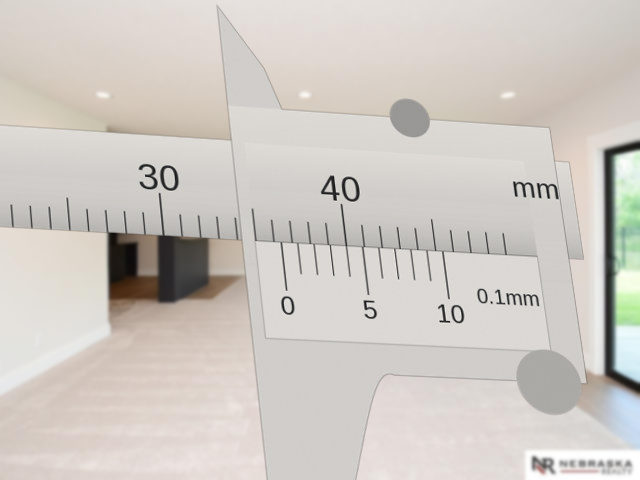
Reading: 36.4 mm
